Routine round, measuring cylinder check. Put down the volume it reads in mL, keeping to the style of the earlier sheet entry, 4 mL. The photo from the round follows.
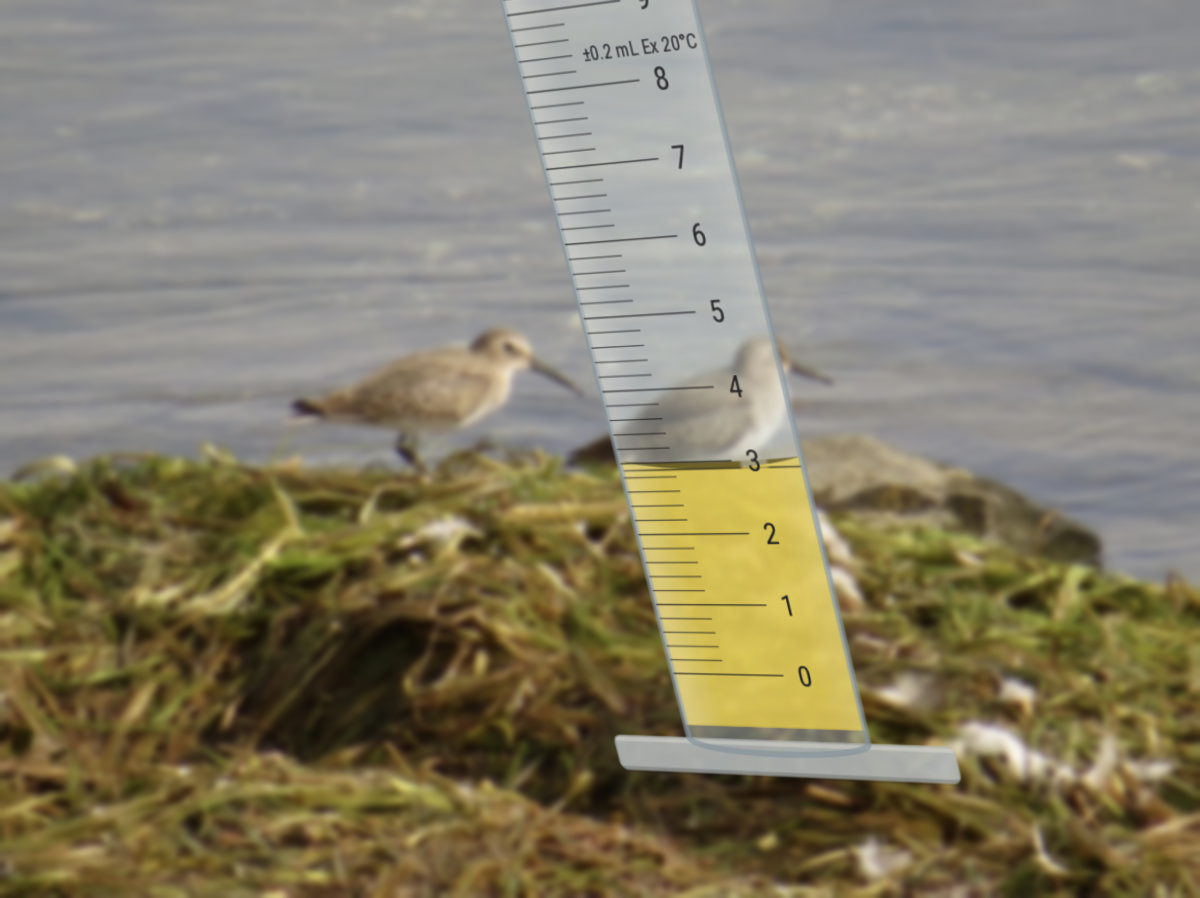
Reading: 2.9 mL
